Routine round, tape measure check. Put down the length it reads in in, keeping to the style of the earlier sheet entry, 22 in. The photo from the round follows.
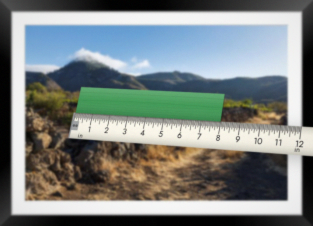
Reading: 8 in
